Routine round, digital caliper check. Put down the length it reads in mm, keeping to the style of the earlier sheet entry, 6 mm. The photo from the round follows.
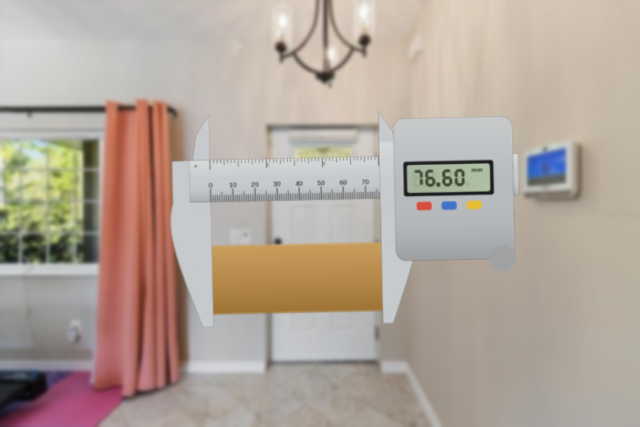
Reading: 76.60 mm
